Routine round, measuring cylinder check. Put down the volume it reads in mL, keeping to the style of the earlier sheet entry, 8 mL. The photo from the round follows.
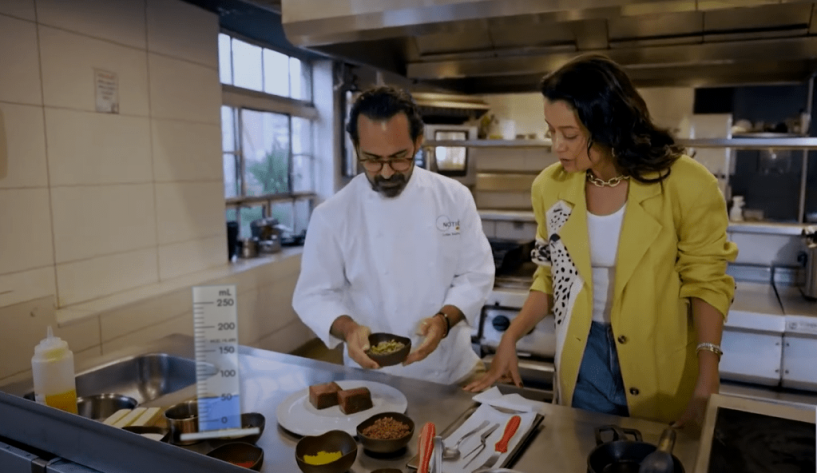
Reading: 50 mL
